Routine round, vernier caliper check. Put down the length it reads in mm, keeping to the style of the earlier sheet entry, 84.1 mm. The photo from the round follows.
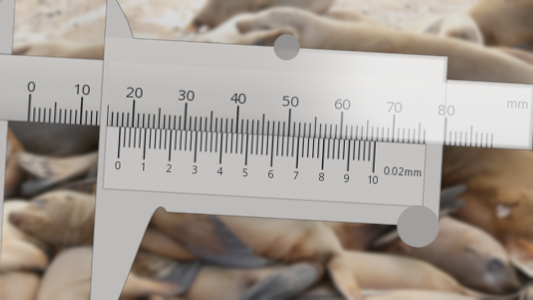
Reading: 17.6 mm
